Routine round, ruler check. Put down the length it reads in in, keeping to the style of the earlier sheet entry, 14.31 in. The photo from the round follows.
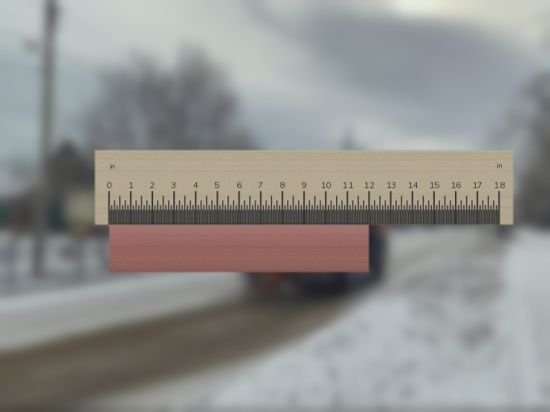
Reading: 12 in
